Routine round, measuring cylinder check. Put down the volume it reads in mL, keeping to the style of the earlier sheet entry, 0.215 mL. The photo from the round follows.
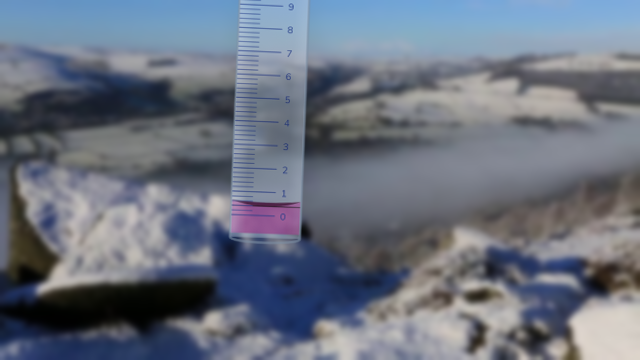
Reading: 0.4 mL
